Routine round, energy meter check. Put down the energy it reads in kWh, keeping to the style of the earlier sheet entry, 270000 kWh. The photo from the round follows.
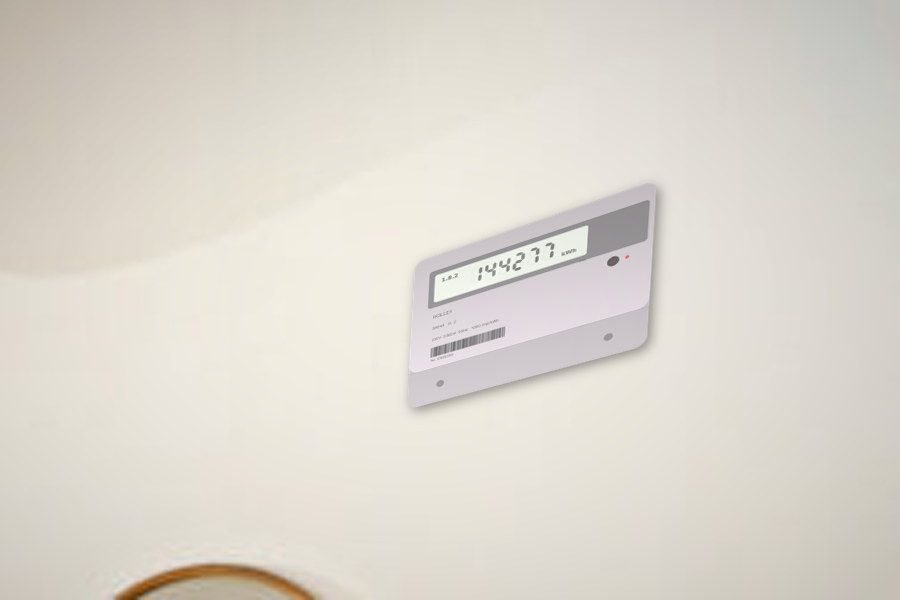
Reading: 144277 kWh
